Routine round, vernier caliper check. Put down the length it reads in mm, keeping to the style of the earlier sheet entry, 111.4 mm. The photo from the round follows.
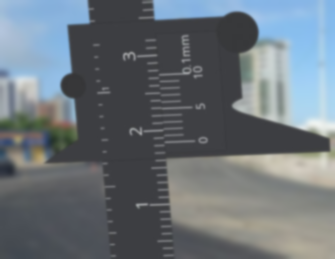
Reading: 18.4 mm
